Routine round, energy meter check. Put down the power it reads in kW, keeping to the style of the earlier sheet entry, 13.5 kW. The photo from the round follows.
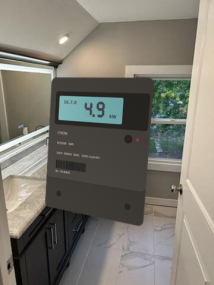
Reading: 4.9 kW
